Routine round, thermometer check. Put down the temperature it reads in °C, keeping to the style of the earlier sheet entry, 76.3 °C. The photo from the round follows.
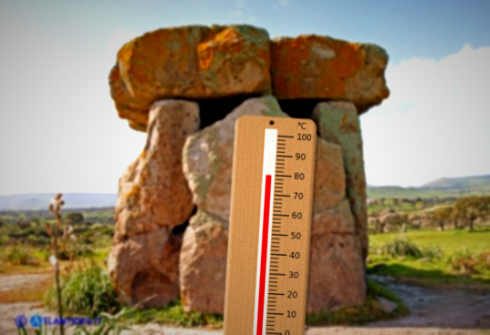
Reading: 80 °C
